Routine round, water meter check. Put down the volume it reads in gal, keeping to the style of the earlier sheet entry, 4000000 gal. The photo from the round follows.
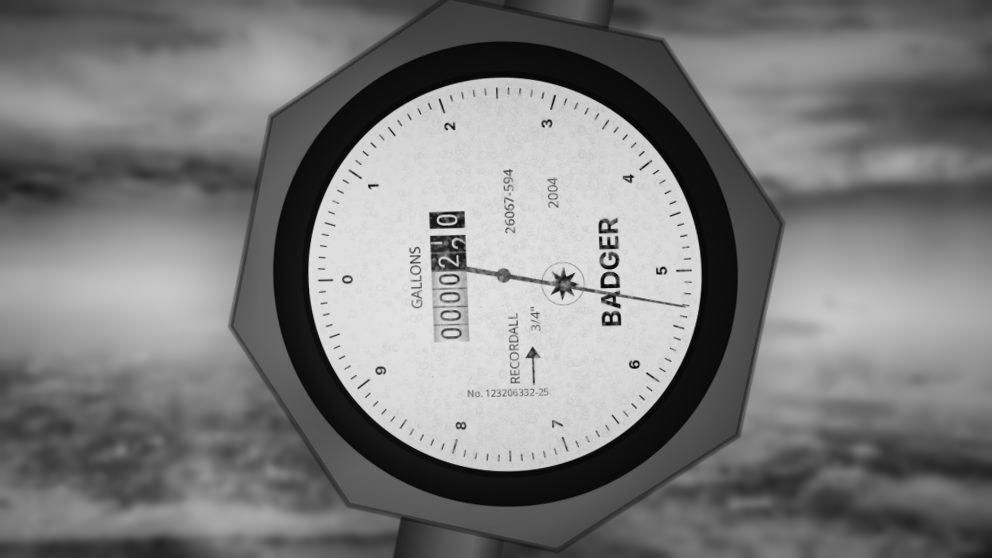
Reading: 215.3 gal
